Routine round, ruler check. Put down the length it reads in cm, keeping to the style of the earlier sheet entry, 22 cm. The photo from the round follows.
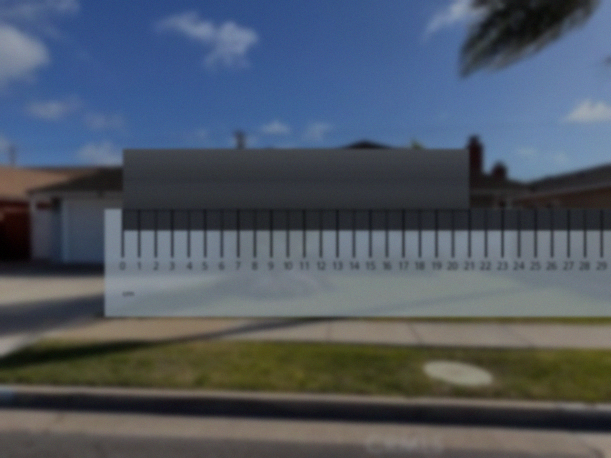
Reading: 21 cm
